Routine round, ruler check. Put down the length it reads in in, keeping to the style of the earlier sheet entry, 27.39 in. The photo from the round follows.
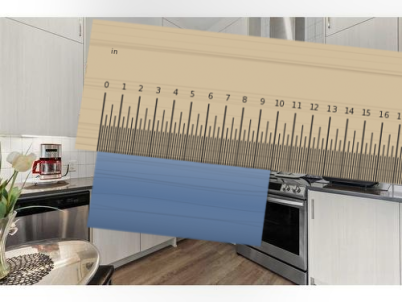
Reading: 10 in
